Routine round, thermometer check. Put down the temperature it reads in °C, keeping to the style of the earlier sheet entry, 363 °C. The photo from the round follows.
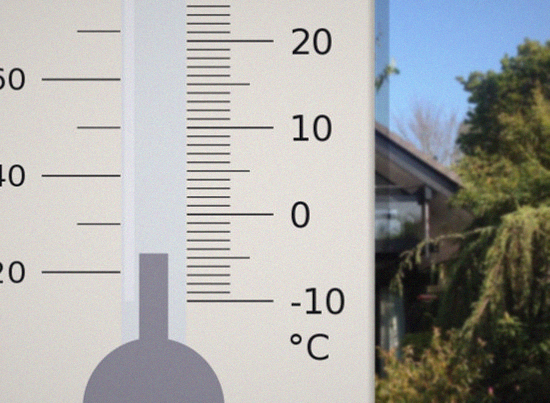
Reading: -4.5 °C
